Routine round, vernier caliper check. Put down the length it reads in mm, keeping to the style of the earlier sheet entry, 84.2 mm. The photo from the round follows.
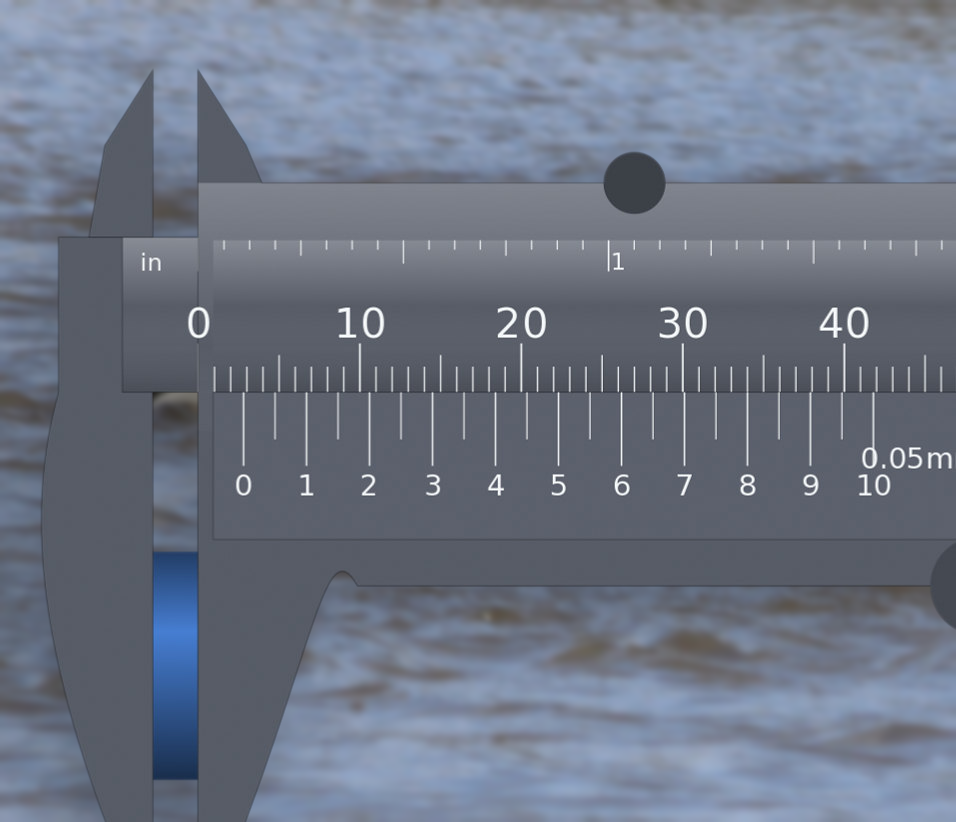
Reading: 2.8 mm
